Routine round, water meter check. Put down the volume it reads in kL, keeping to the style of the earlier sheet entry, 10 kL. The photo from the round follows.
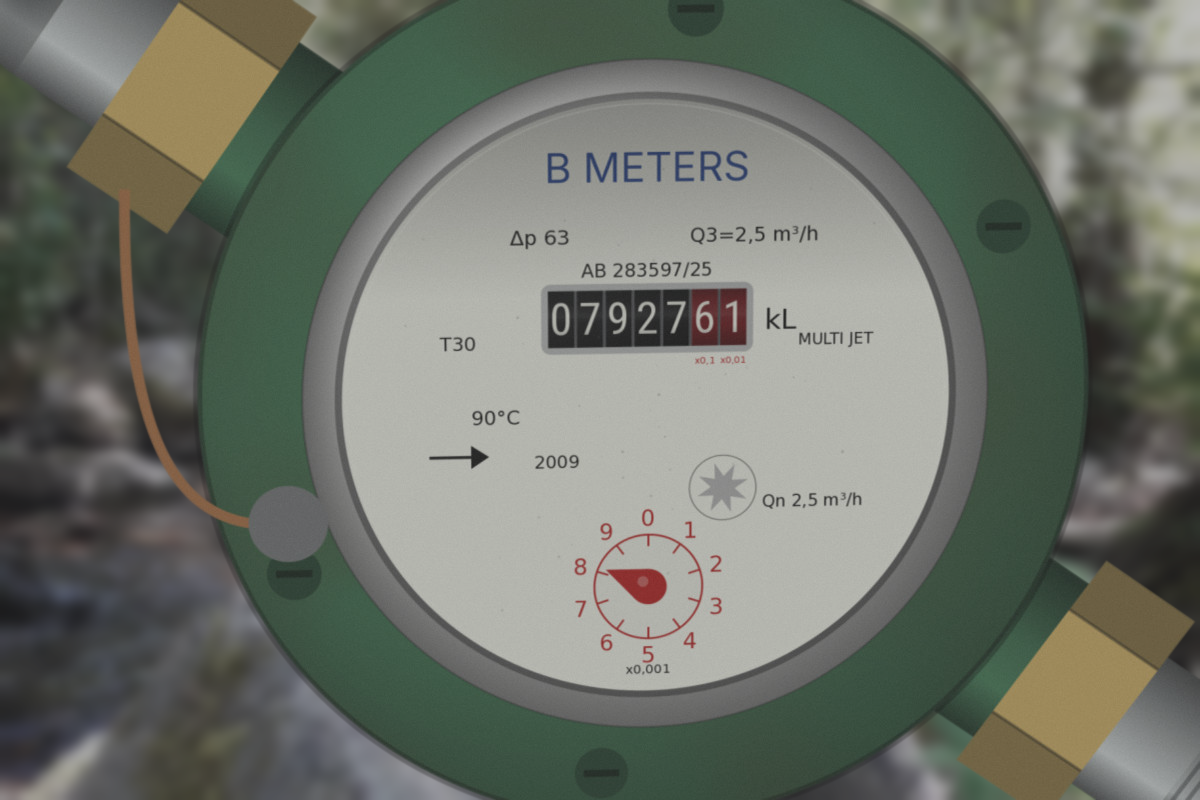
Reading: 7927.618 kL
